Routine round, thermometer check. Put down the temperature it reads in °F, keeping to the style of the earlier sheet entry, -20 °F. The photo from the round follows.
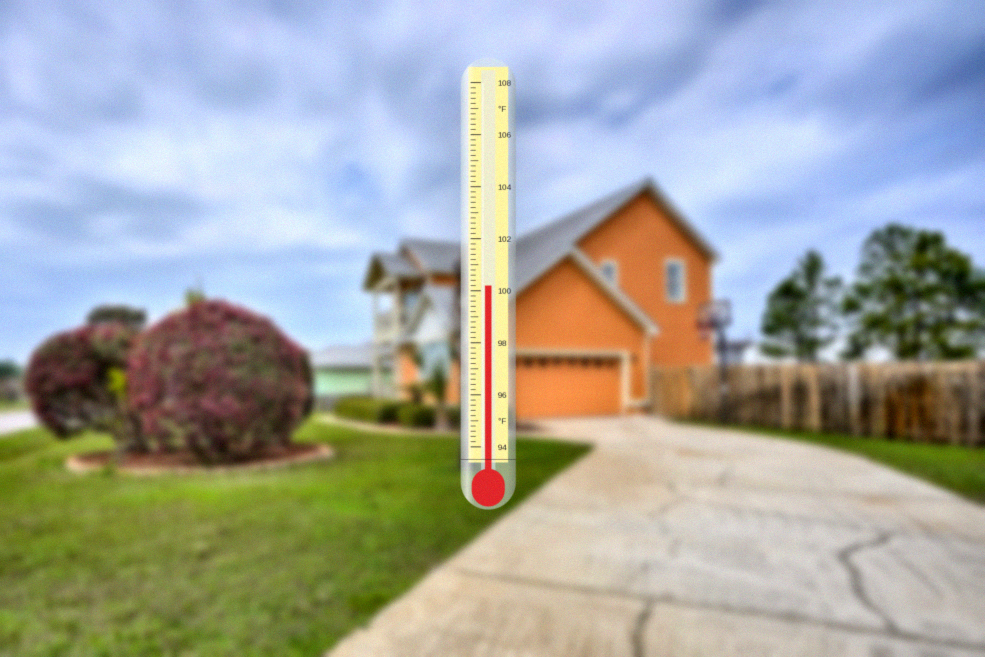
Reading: 100.2 °F
